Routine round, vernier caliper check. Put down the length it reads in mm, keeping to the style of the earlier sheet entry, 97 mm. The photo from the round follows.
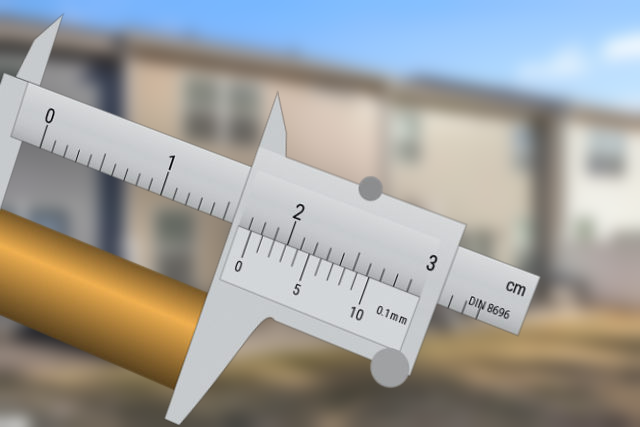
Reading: 17.2 mm
